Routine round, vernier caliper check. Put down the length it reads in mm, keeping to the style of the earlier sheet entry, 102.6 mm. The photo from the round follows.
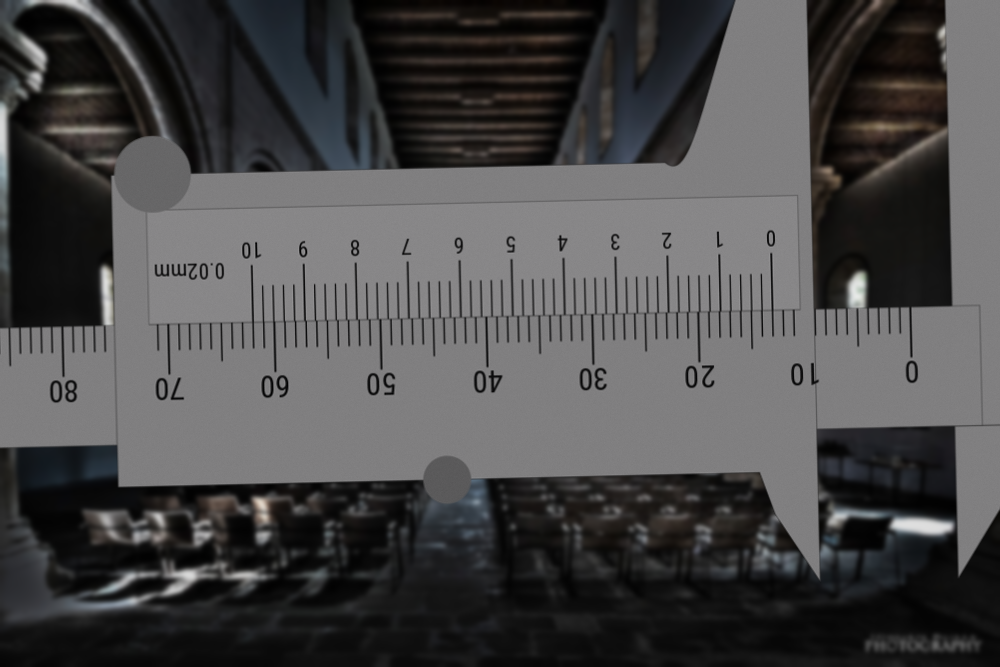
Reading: 13.0 mm
